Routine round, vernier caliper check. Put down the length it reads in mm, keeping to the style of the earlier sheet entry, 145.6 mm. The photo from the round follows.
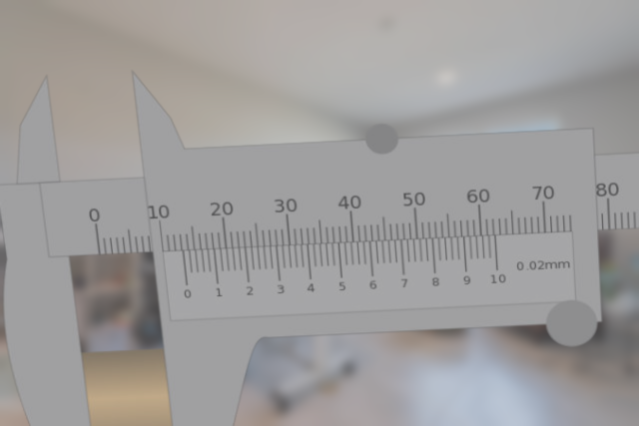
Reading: 13.2 mm
